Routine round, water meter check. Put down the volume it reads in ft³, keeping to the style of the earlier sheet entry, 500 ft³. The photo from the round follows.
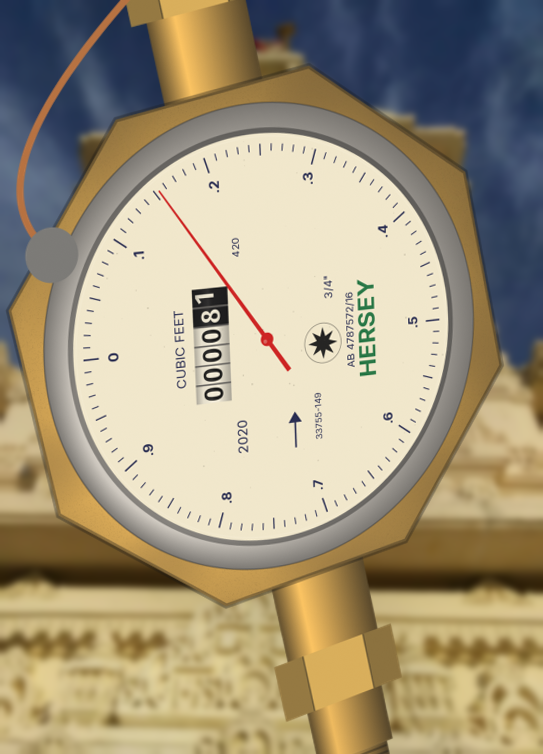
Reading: 81.15 ft³
